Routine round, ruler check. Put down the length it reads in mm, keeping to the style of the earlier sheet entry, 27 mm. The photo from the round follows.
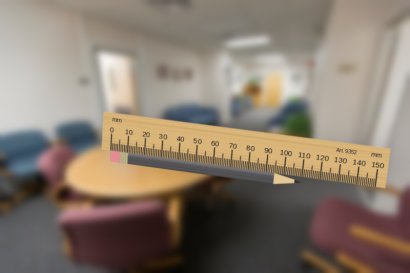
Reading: 110 mm
